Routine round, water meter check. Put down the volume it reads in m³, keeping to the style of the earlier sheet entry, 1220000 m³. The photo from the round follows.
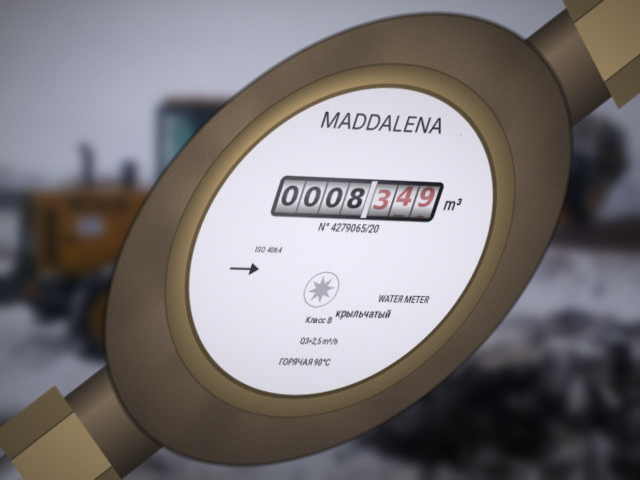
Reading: 8.349 m³
